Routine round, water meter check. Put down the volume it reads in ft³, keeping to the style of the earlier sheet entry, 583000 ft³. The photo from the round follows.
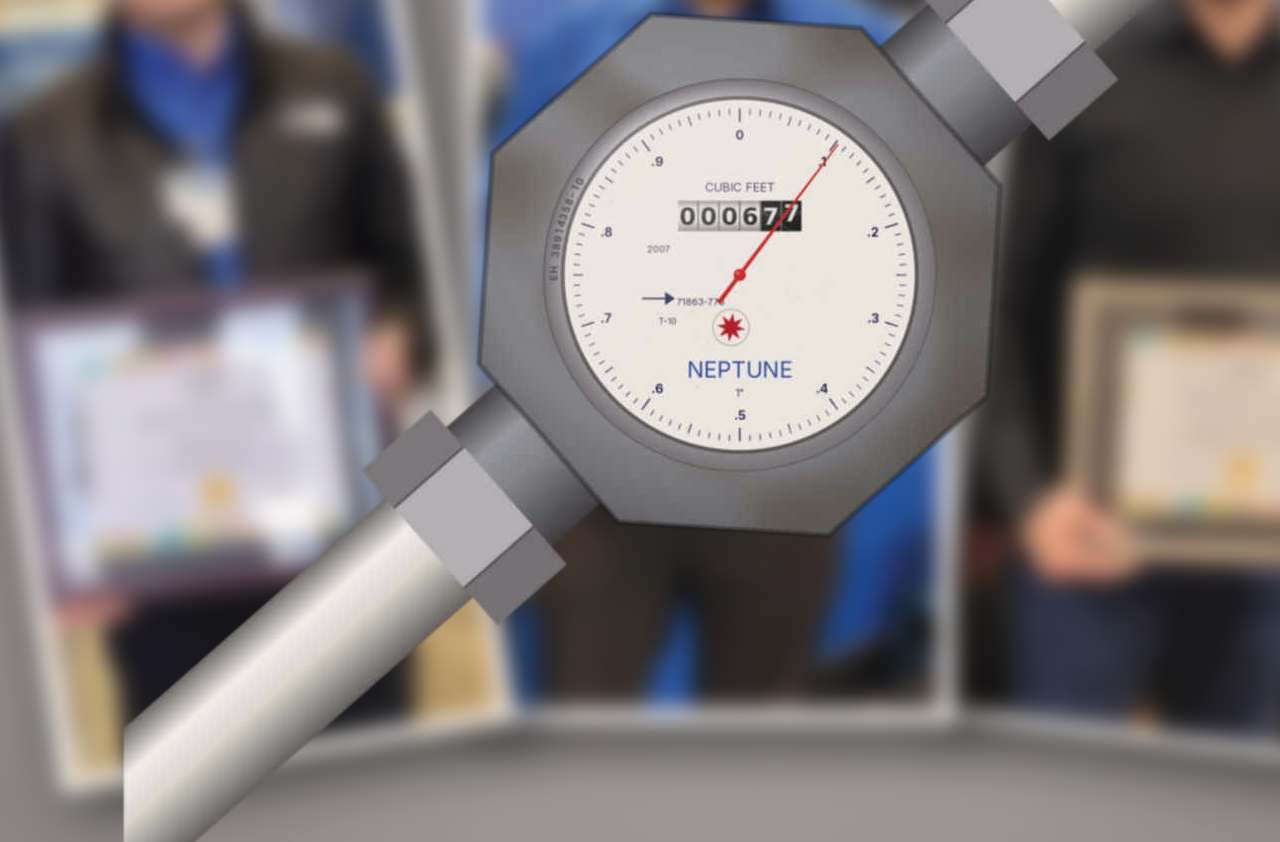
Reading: 677.10 ft³
